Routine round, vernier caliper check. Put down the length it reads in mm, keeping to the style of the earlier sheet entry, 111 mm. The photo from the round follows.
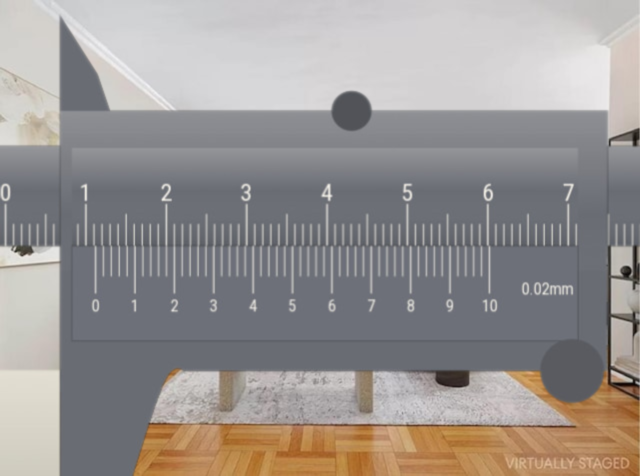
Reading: 11.2 mm
